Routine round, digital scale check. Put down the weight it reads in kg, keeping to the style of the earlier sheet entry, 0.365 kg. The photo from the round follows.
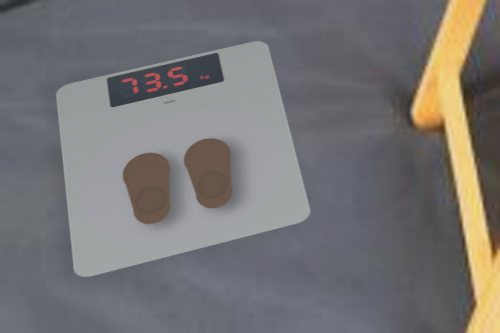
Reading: 73.5 kg
